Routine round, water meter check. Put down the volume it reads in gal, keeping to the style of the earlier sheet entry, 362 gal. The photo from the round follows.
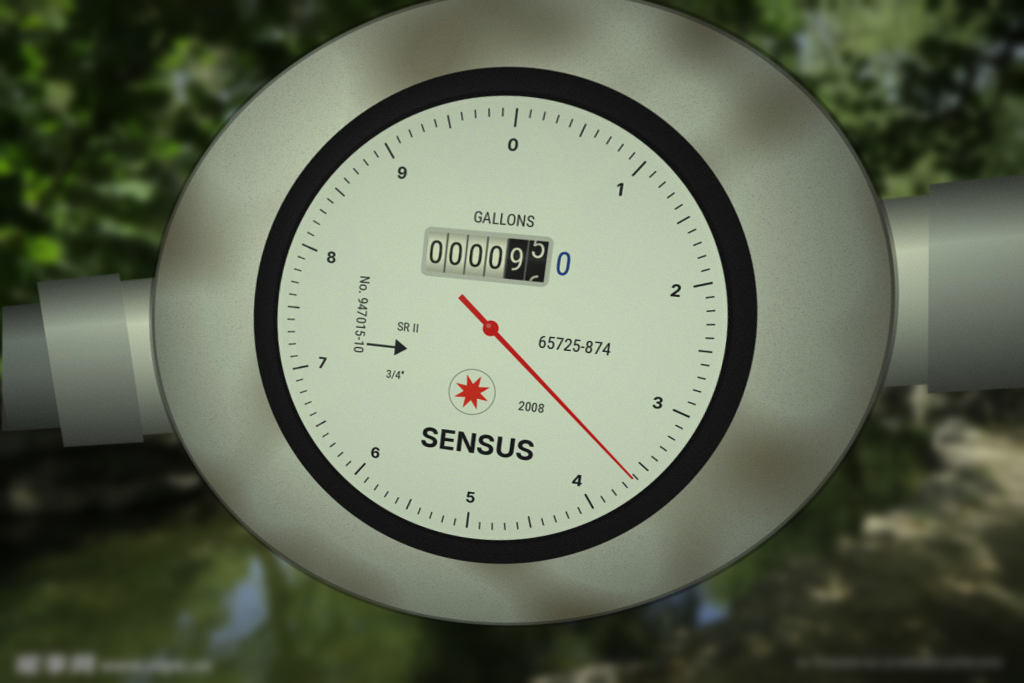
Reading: 953.6 gal
